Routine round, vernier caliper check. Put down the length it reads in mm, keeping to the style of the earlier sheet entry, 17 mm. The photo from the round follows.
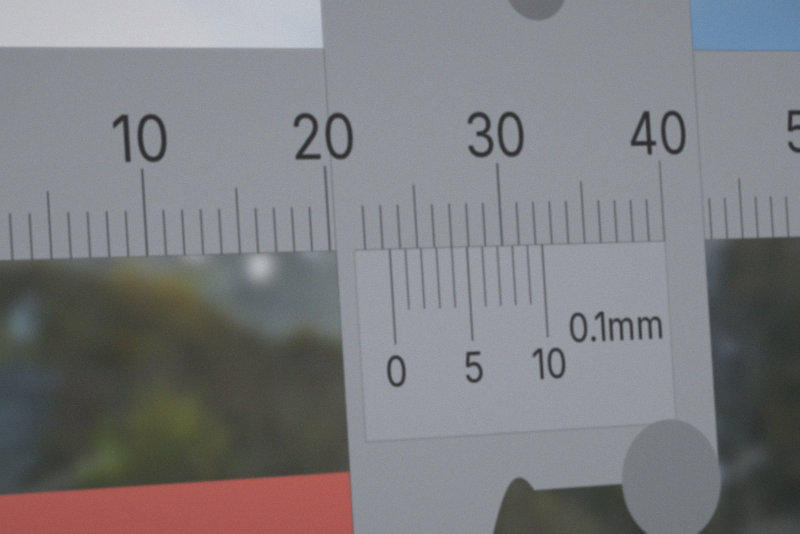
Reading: 23.4 mm
